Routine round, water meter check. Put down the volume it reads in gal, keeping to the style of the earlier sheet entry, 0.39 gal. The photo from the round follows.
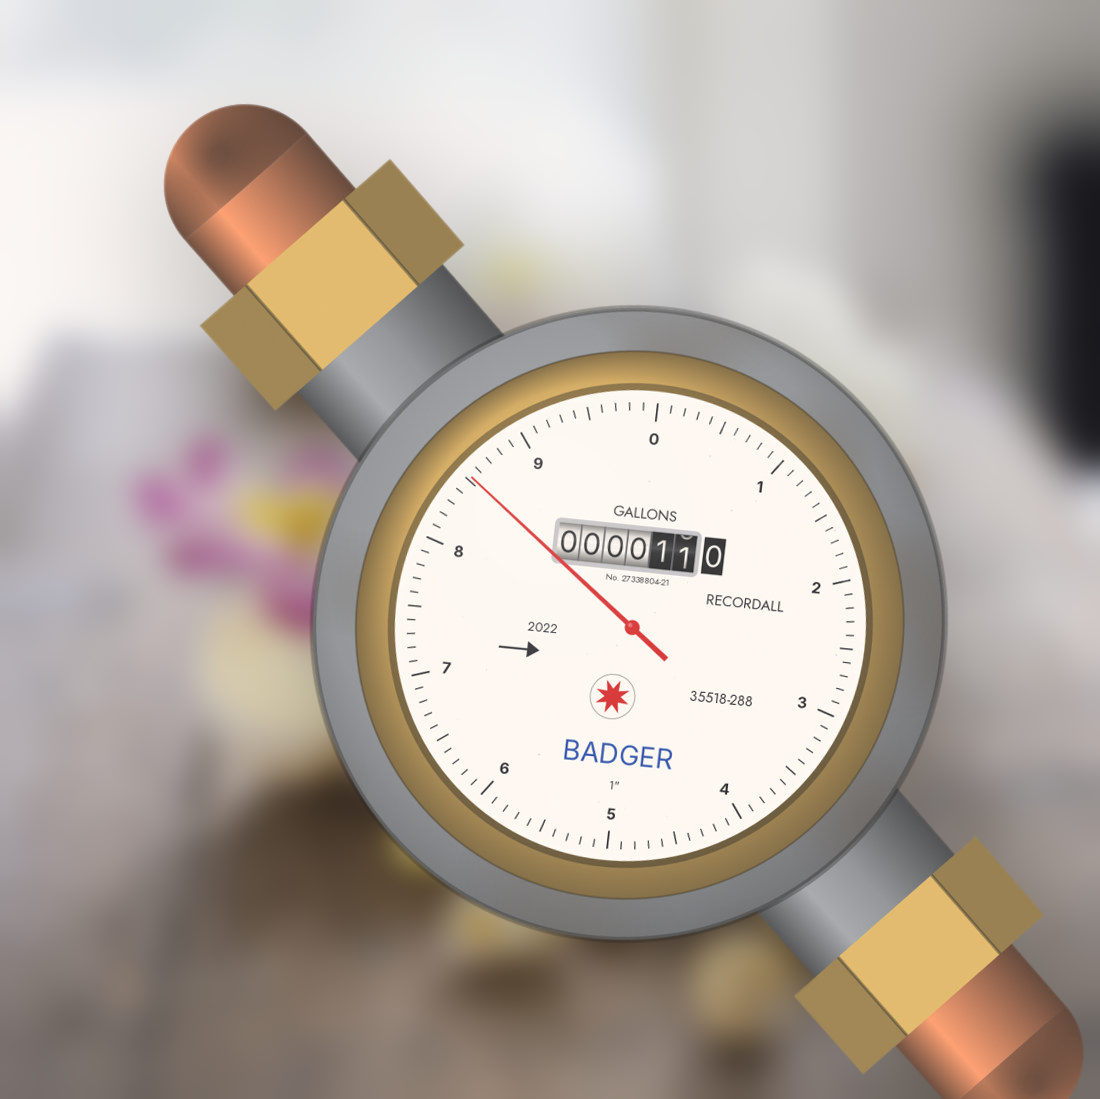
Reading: 108.5 gal
